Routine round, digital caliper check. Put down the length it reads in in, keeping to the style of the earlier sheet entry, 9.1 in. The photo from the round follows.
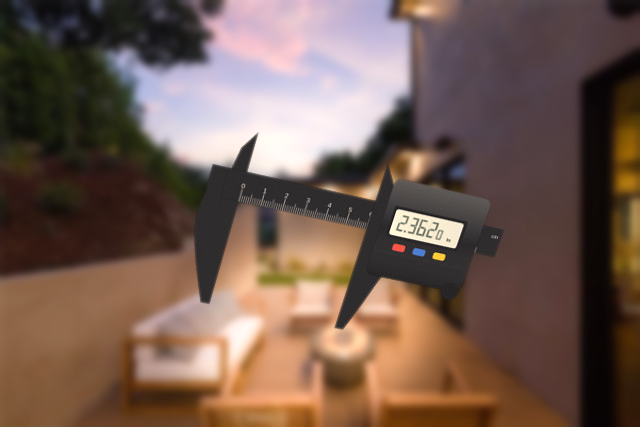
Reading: 2.3620 in
